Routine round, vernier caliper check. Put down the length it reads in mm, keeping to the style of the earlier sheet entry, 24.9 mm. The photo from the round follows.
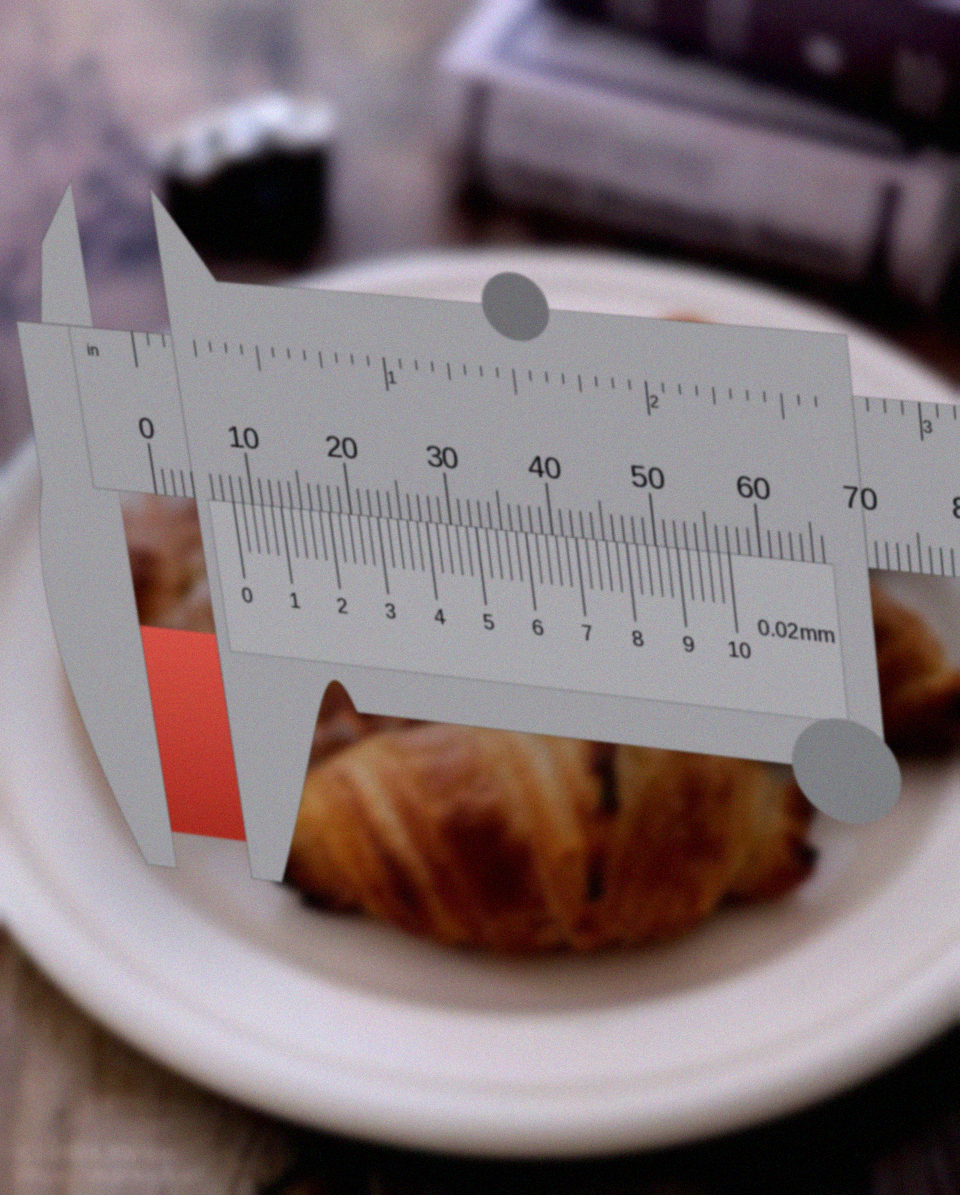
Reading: 8.0 mm
